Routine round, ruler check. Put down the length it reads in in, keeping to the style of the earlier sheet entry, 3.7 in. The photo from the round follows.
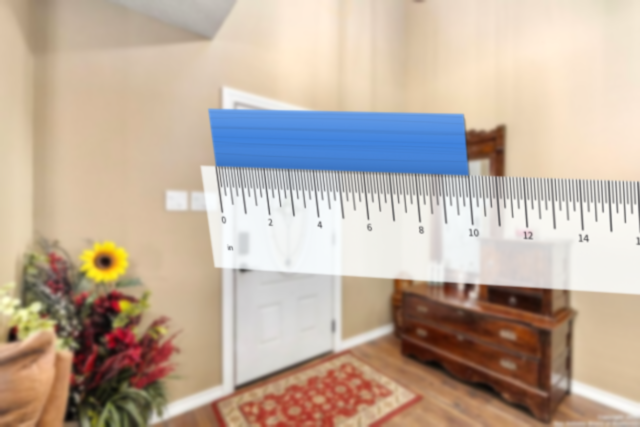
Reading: 10 in
